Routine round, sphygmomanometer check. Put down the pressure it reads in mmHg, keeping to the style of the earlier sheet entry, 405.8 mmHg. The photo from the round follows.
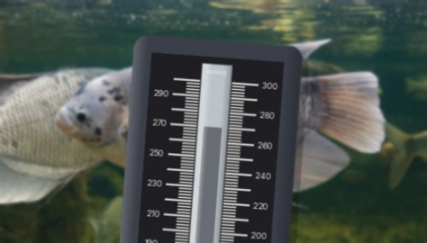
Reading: 270 mmHg
